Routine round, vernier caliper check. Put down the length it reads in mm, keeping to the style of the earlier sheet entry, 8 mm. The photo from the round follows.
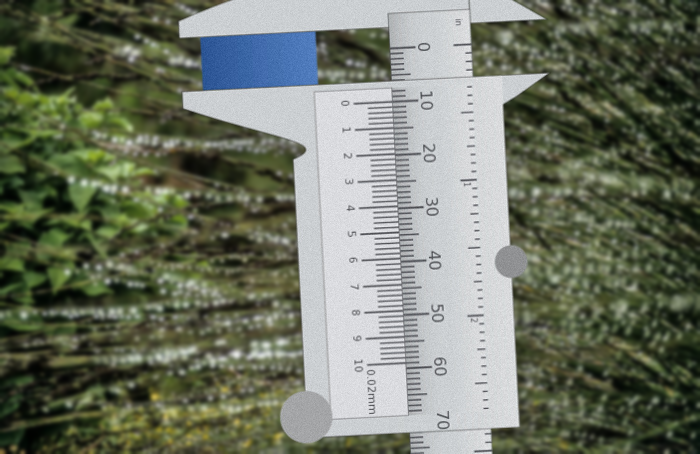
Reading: 10.0 mm
